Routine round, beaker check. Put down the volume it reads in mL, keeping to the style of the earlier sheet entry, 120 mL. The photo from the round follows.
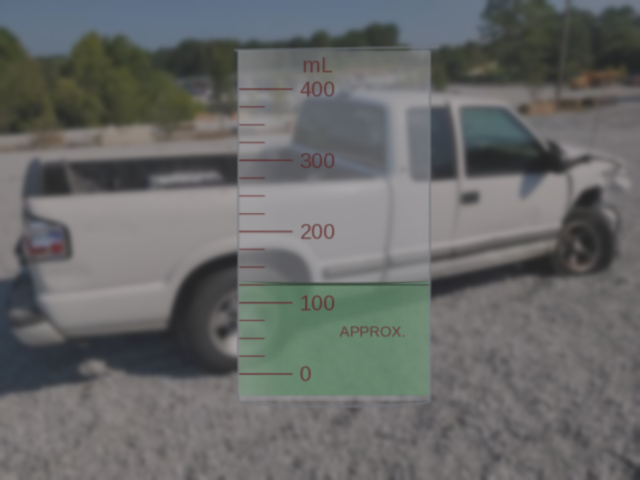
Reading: 125 mL
